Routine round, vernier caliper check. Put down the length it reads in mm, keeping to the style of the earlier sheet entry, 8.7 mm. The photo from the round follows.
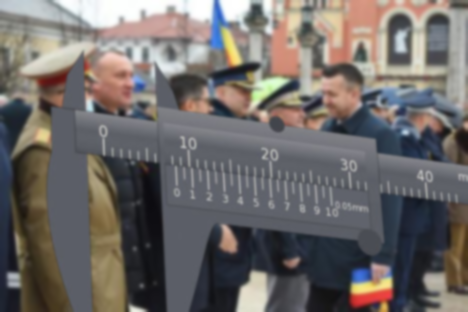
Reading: 8.4 mm
